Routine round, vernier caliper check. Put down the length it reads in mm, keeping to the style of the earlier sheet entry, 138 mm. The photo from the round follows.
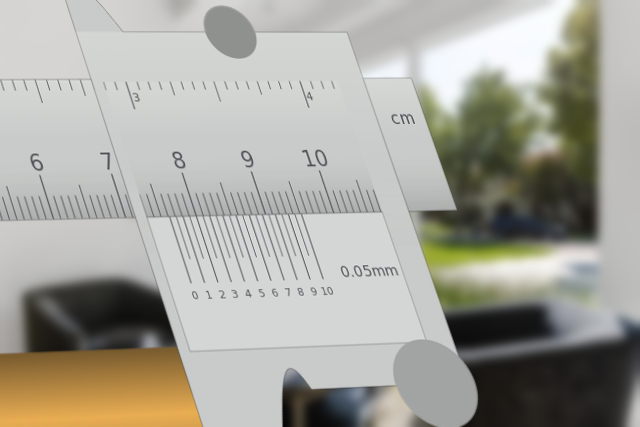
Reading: 76.2 mm
